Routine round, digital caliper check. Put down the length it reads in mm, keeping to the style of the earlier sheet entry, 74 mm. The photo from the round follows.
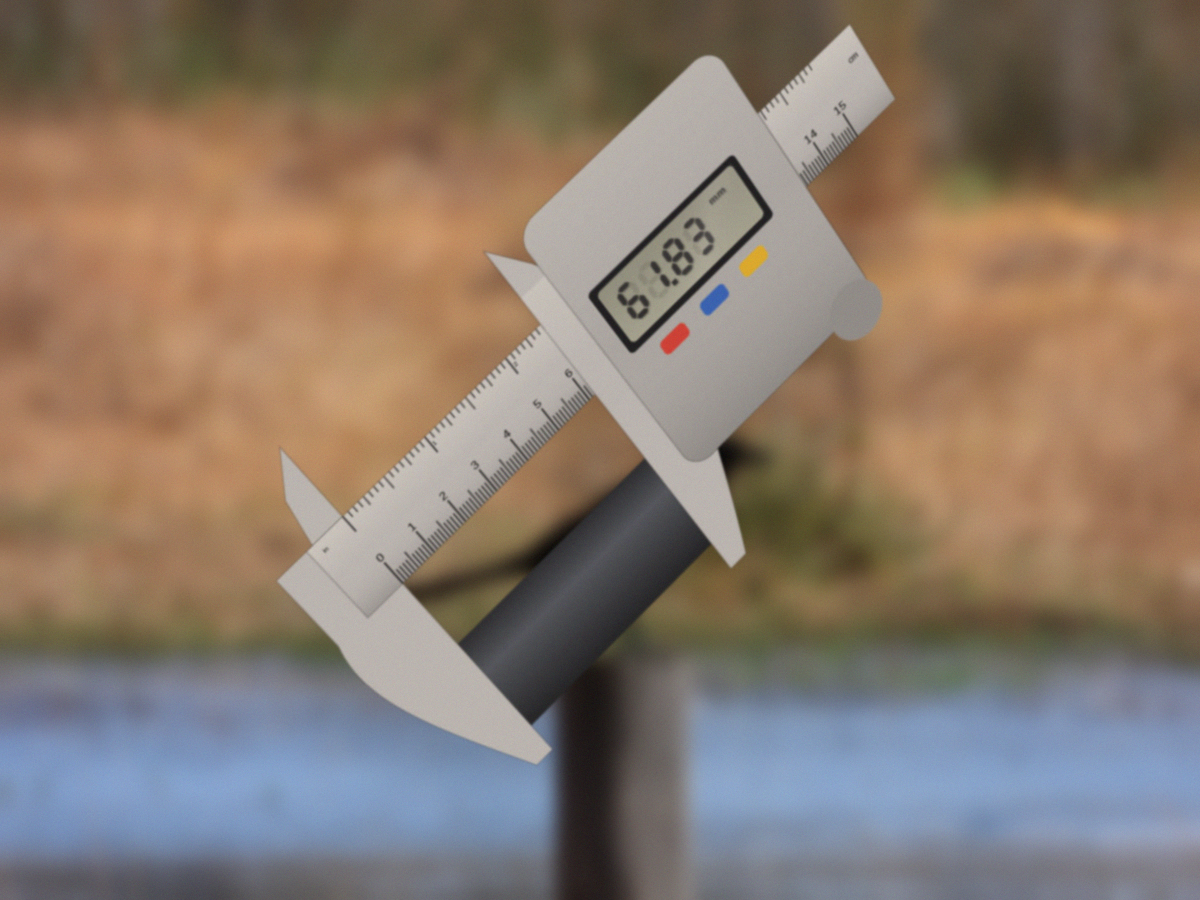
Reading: 61.83 mm
